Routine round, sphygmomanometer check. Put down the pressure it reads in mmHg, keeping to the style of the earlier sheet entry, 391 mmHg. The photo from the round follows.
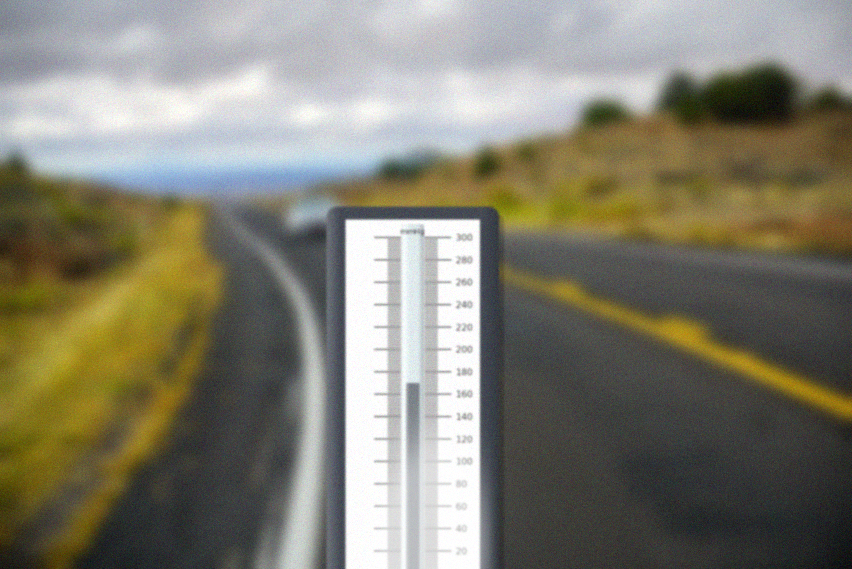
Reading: 170 mmHg
